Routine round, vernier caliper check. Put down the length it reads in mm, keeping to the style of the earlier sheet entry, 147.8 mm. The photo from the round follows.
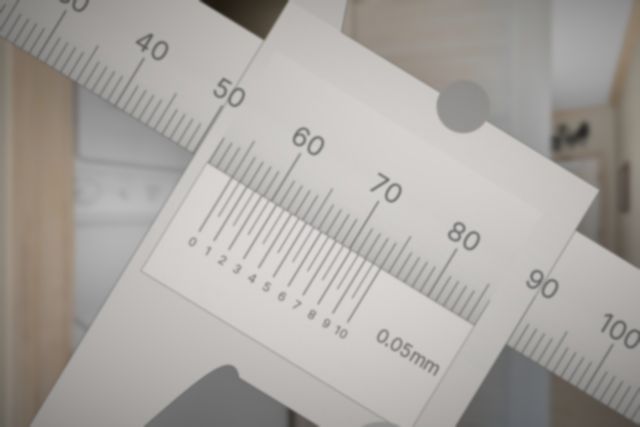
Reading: 55.0 mm
